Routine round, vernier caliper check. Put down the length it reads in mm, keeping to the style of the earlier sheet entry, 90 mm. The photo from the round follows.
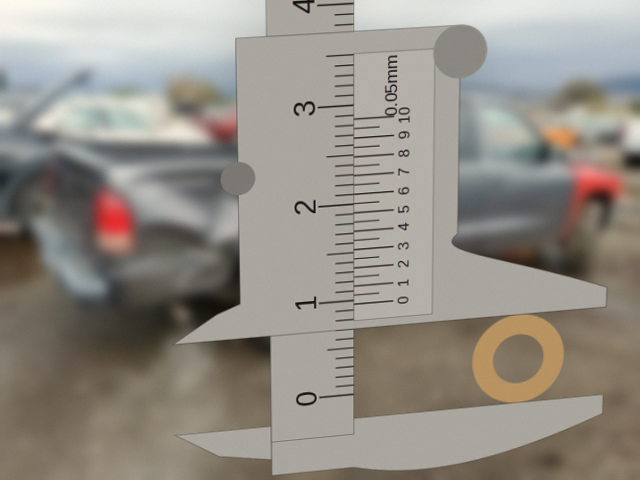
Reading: 9.6 mm
